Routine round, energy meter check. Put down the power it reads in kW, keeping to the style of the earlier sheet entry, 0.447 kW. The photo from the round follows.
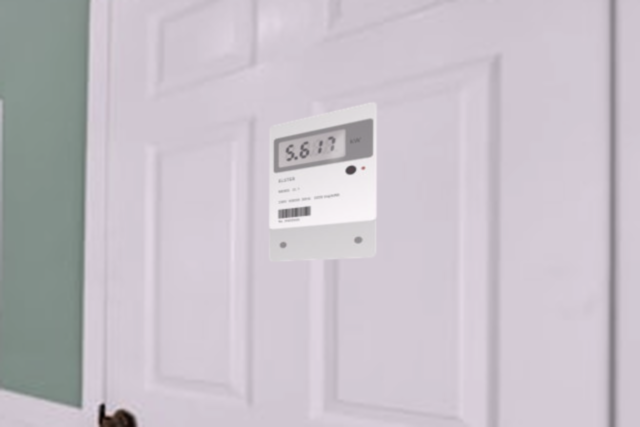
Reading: 5.617 kW
